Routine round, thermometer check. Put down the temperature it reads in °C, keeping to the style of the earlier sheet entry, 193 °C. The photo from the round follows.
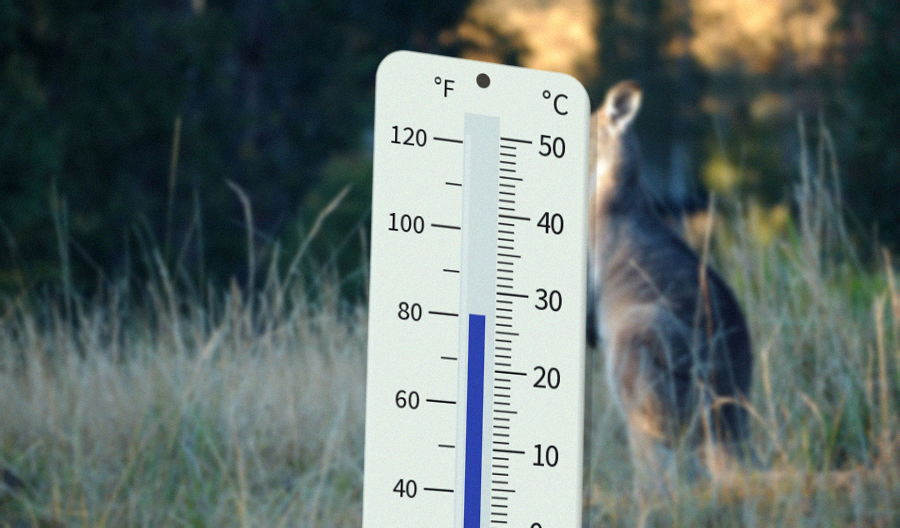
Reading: 27 °C
